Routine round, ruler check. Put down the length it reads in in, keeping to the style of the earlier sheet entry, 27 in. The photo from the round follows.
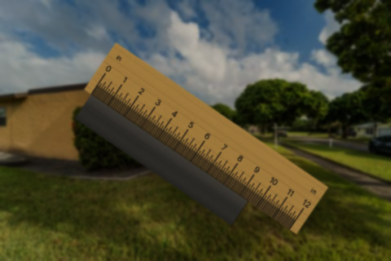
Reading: 9.5 in
